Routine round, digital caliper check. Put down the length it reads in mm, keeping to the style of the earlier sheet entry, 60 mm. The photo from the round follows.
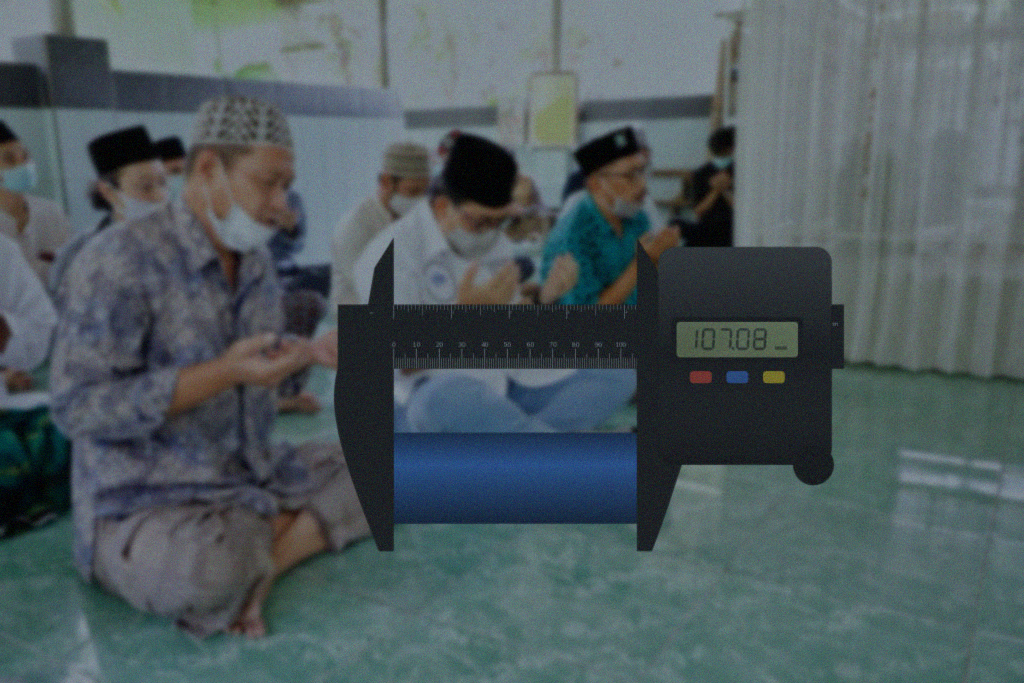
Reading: 107.08 mm
